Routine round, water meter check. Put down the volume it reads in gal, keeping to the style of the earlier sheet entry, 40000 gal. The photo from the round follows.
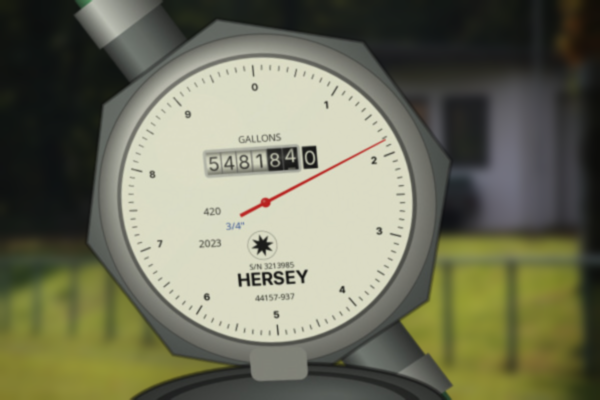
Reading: 5481841.8 gal
